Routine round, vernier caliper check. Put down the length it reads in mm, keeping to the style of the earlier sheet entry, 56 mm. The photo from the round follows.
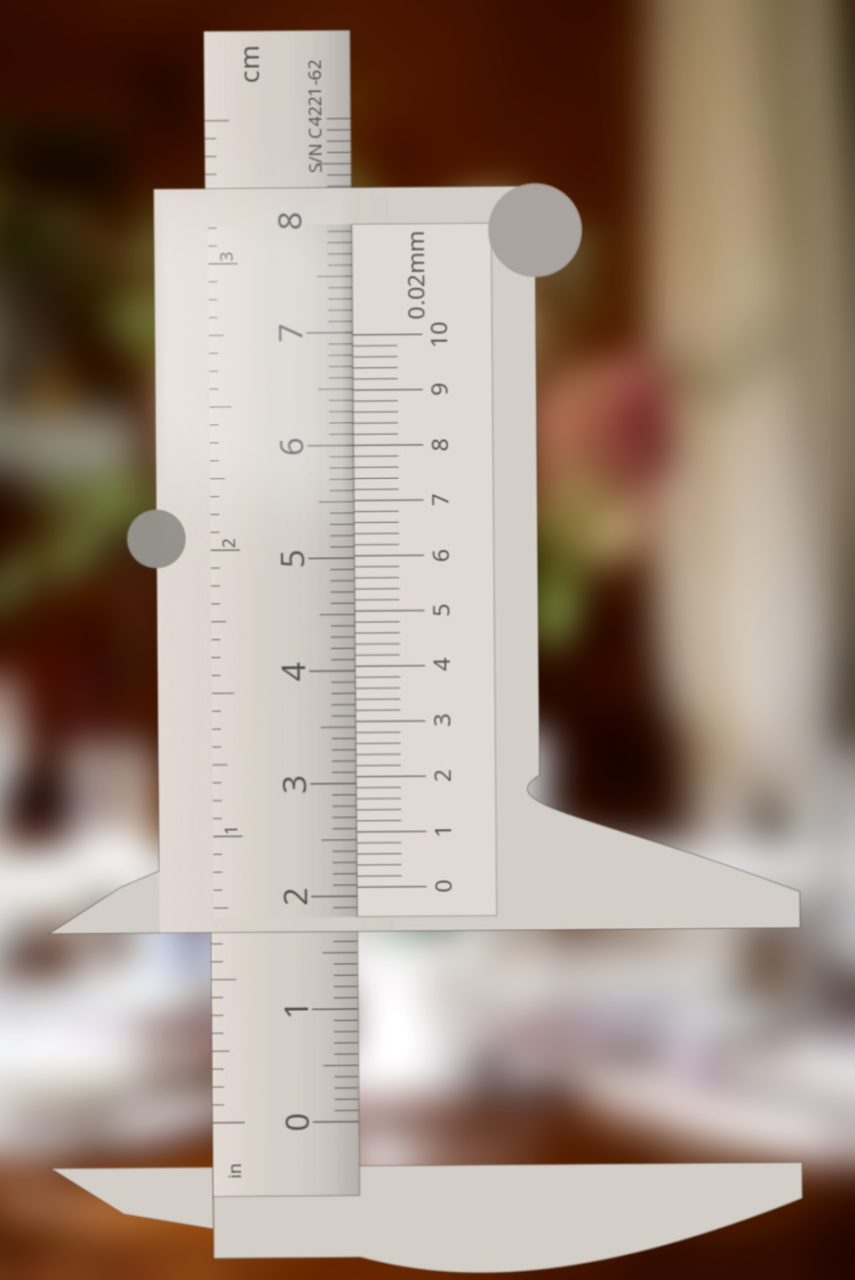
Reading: 20.8 mm
